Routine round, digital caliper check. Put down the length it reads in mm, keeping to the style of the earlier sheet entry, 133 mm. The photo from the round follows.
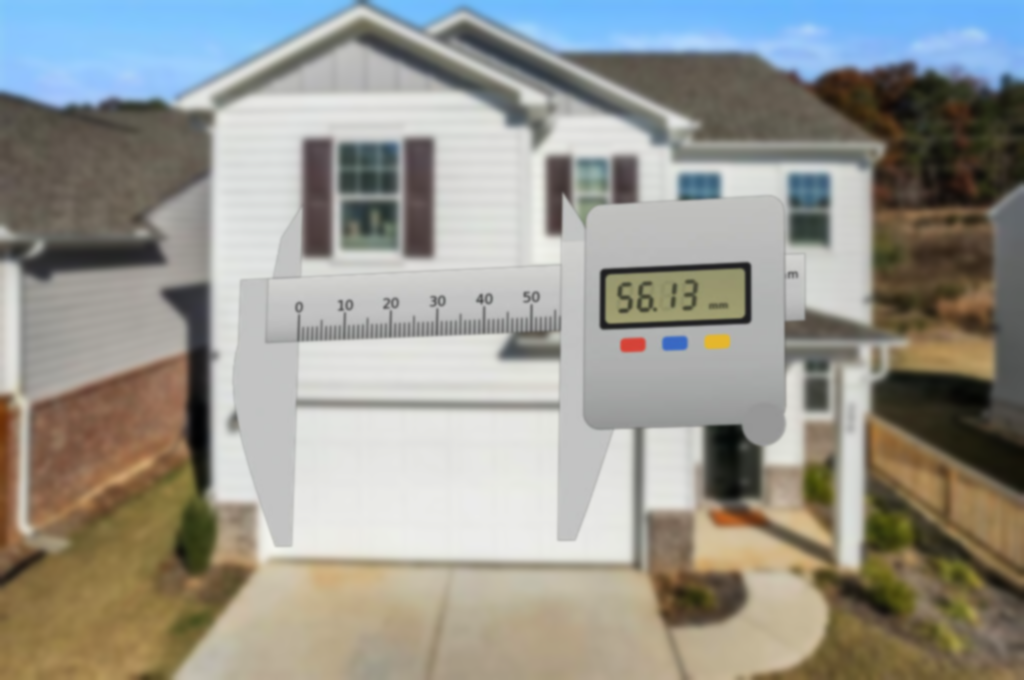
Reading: 56.13 mm
